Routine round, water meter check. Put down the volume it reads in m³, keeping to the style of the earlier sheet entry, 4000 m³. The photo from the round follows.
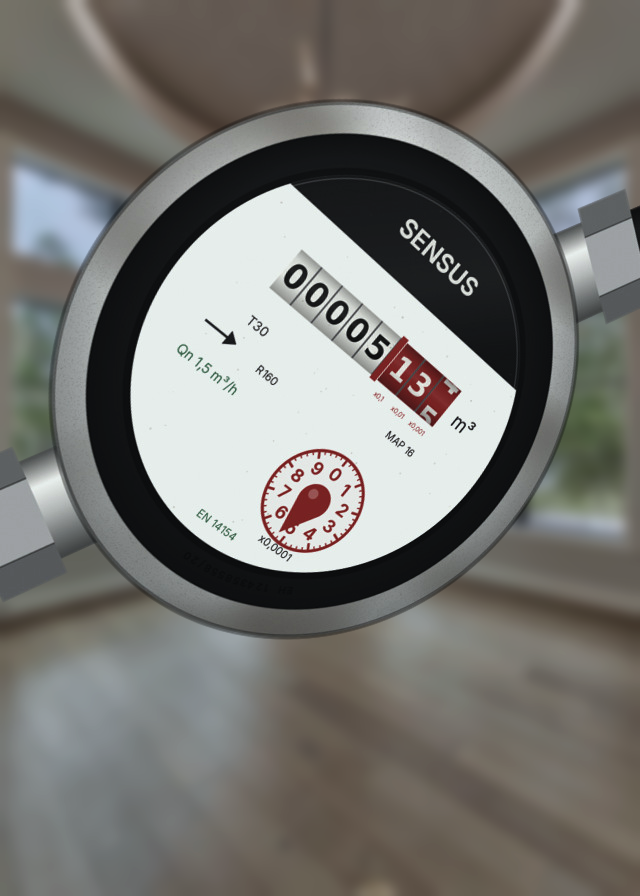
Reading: 5.1345 m³
